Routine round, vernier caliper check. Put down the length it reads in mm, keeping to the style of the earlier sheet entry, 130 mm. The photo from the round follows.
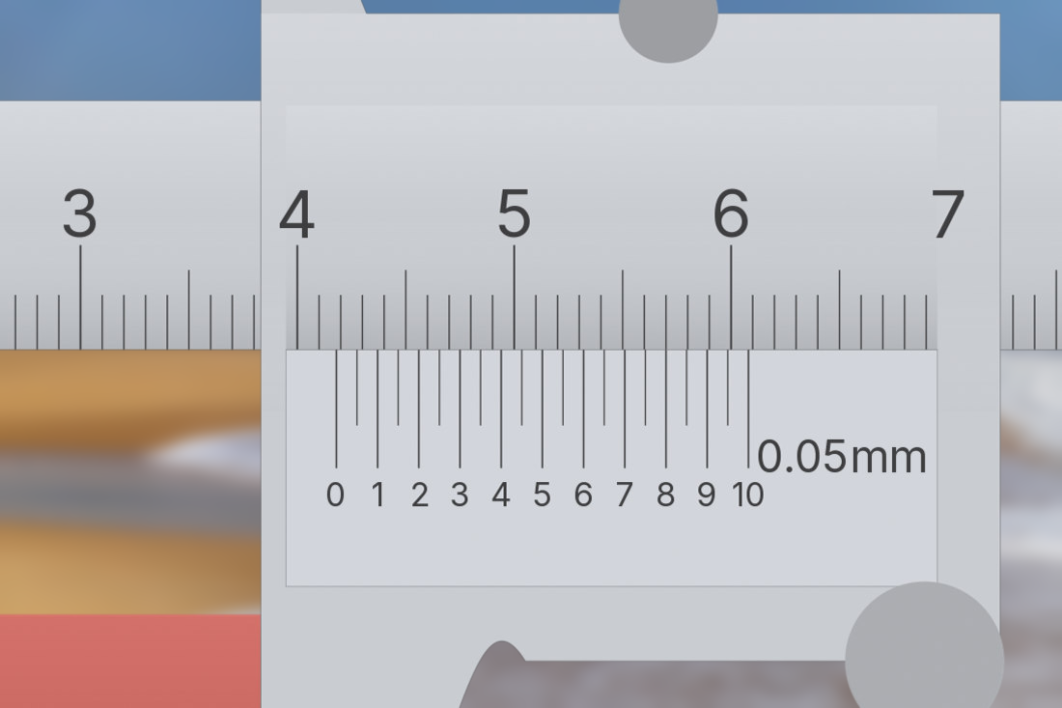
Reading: 41.8 mm
